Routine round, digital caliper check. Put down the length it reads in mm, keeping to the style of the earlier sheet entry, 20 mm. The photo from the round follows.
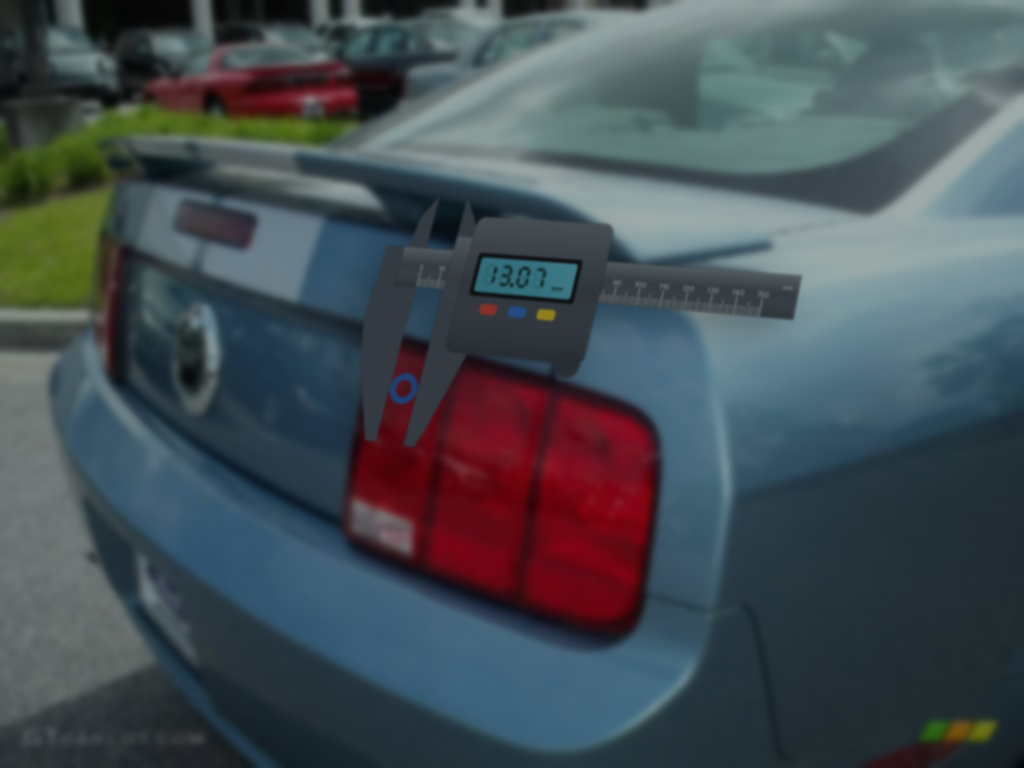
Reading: 13.07 mm
